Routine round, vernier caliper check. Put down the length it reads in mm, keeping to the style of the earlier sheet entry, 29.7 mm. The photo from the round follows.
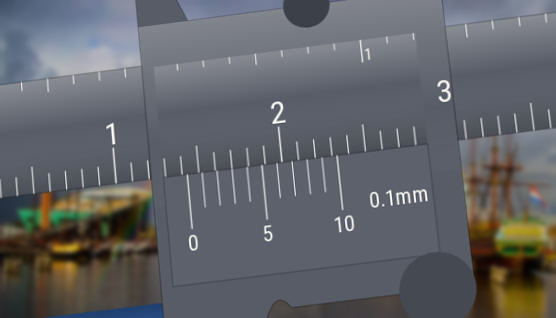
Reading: 14.3 mm
